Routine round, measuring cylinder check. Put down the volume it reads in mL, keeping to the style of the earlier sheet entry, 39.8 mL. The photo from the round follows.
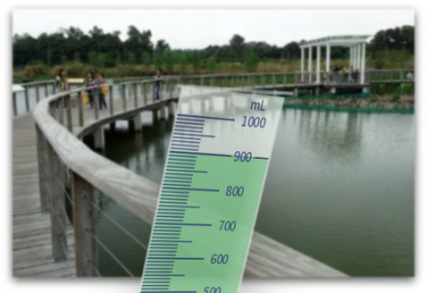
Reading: 900 mL
